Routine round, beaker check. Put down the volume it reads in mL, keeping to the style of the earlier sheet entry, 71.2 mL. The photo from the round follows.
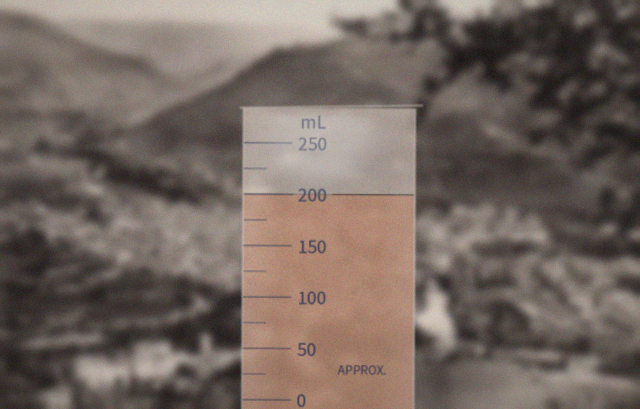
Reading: 200 mL
